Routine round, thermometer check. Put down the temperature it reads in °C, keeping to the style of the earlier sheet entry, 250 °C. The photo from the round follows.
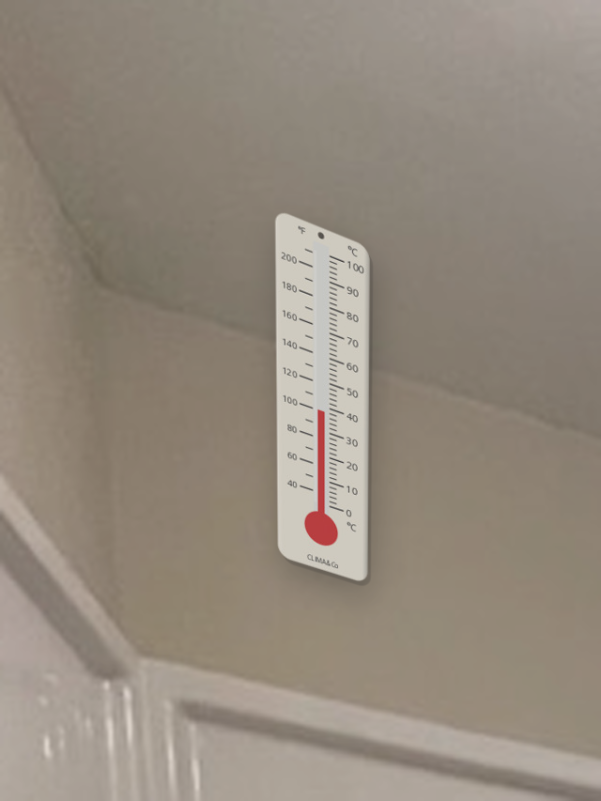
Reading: 38 °C
